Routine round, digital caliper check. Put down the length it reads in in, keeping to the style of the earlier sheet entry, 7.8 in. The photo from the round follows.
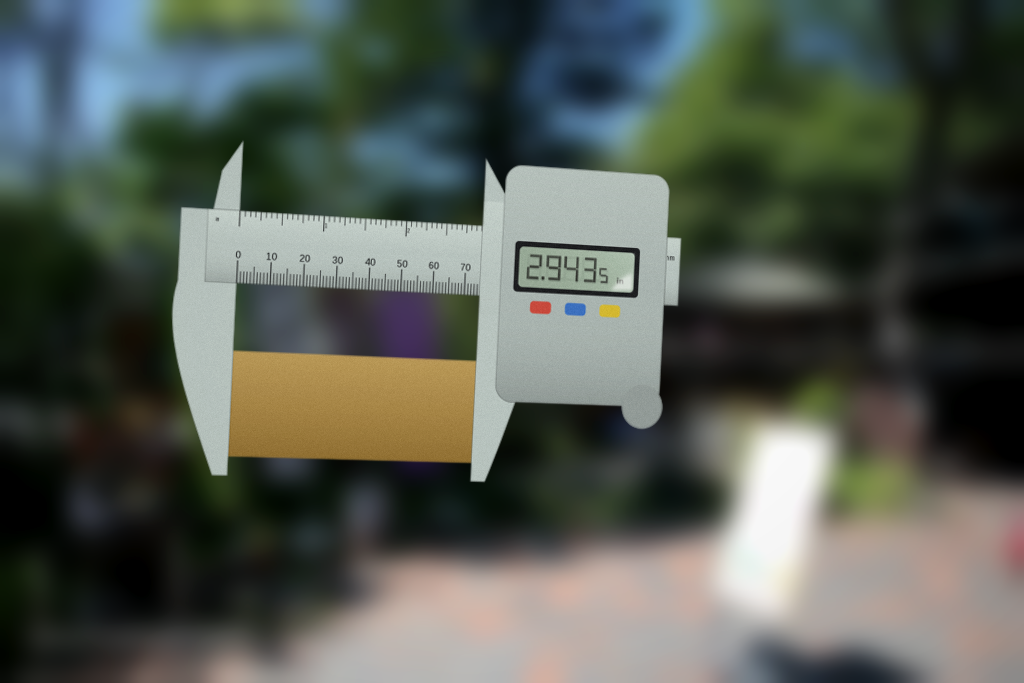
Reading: 2.9435 in
